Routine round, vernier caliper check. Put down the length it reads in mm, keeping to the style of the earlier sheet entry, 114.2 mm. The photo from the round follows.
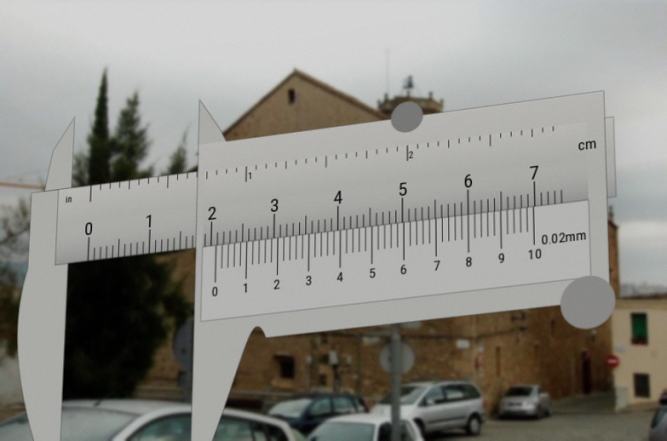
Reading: 20.8 mm
